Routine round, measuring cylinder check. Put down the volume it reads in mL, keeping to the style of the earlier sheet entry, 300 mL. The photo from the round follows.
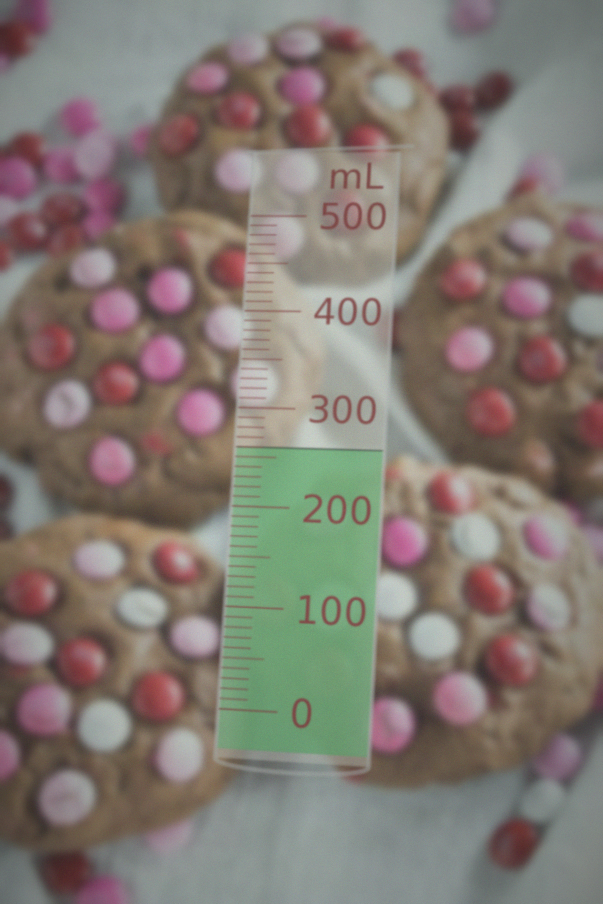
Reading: 260 mL
